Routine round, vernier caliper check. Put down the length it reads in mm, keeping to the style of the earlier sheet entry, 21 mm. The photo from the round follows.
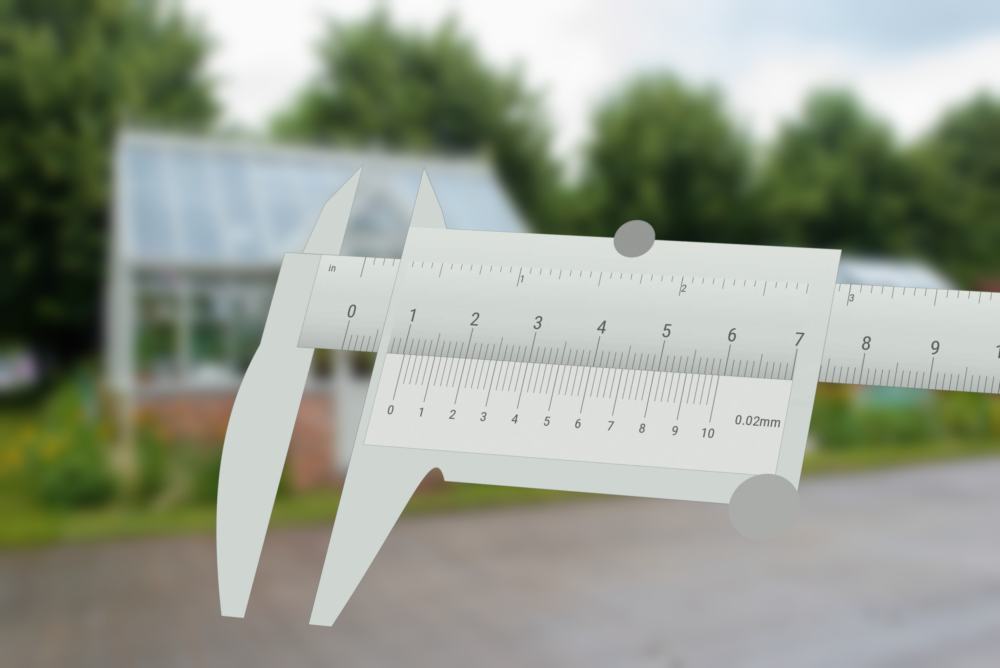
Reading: 10.2 mm
